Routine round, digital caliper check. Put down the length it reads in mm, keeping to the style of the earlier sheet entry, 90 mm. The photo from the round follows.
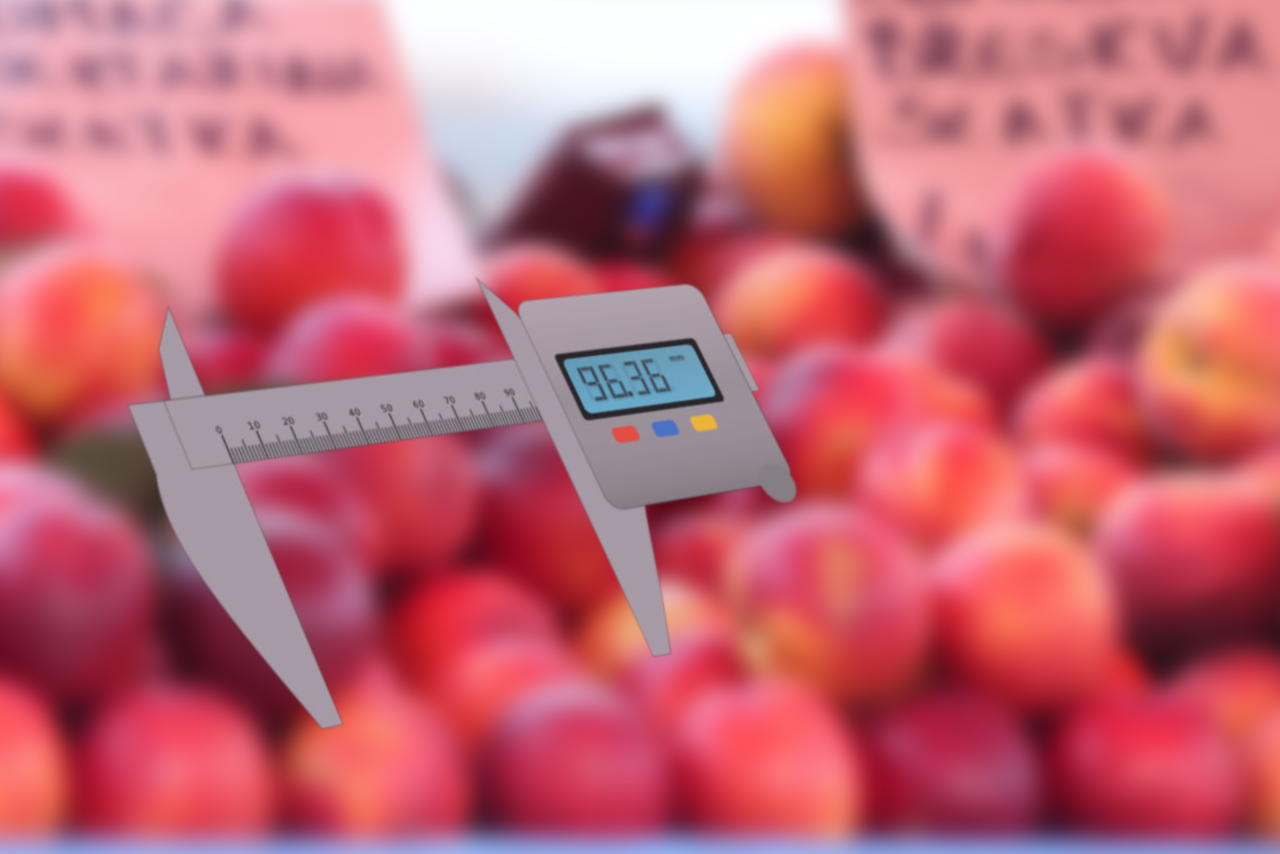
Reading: 96.36 mm
